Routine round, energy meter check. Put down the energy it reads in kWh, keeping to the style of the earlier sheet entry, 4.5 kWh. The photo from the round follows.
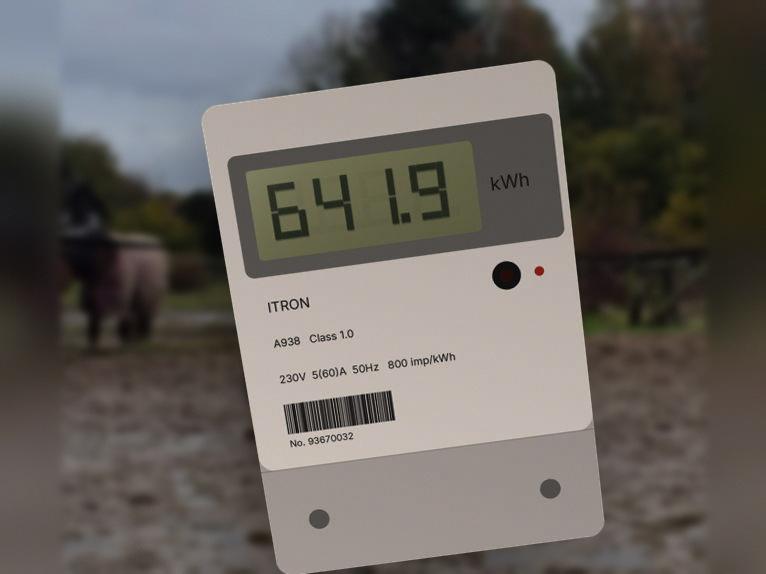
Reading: 641.9 kWh
